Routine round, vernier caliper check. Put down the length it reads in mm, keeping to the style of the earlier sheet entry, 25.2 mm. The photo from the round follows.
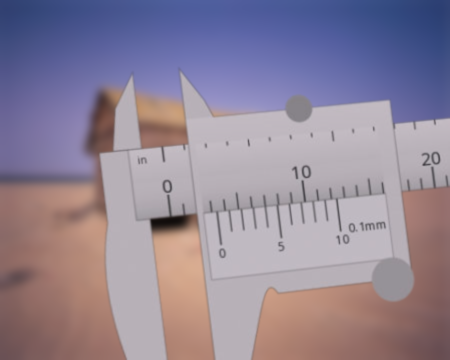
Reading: 3.4 mm
